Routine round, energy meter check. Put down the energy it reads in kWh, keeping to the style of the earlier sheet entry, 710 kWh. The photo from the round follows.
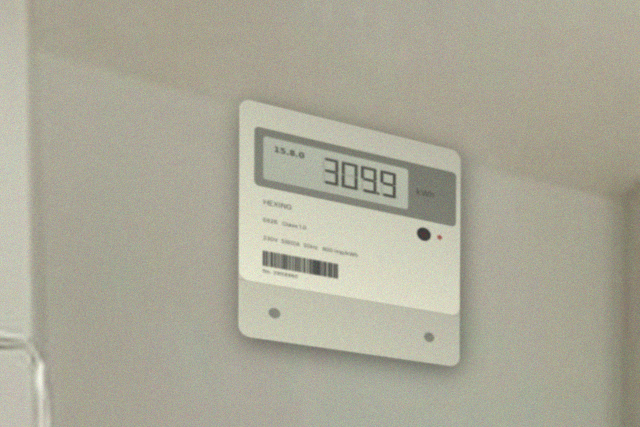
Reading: 309.9 kWh
